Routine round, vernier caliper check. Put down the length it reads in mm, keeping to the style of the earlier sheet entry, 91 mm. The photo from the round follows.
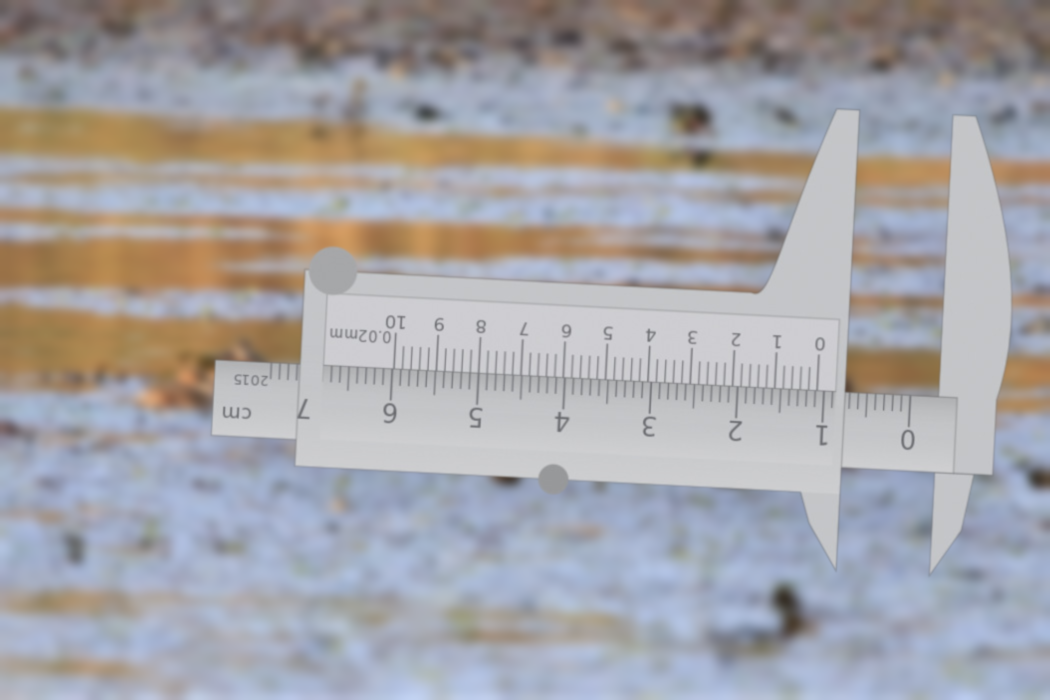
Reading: 10.8 mm
